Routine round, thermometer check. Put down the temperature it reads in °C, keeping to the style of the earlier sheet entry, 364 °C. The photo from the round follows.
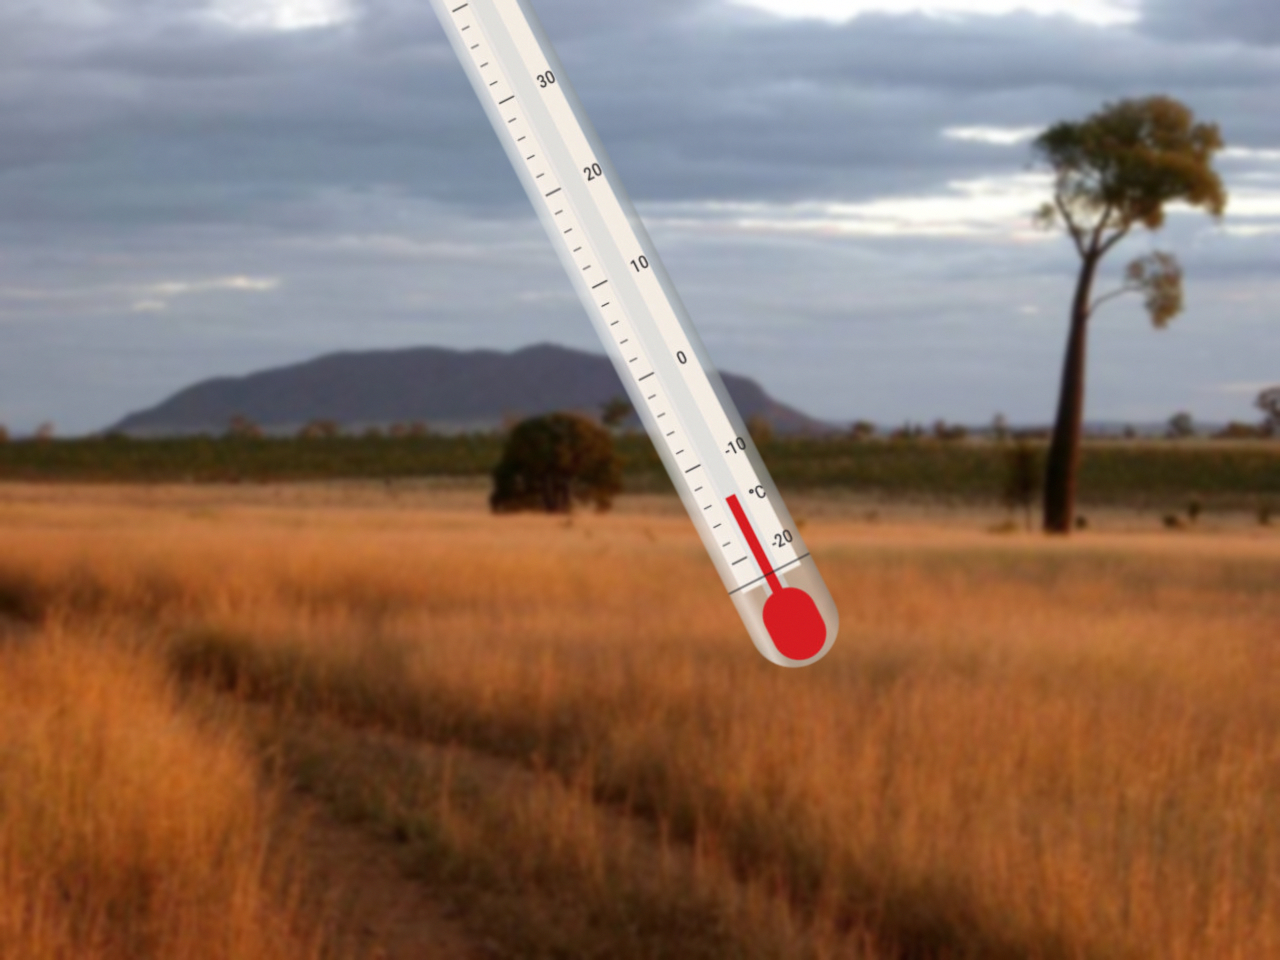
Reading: -14 °C
